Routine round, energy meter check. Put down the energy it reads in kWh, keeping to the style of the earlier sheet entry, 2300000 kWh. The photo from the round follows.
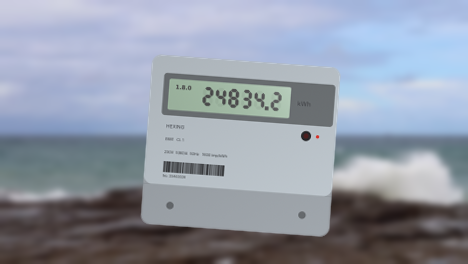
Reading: 24834.2 kWh
